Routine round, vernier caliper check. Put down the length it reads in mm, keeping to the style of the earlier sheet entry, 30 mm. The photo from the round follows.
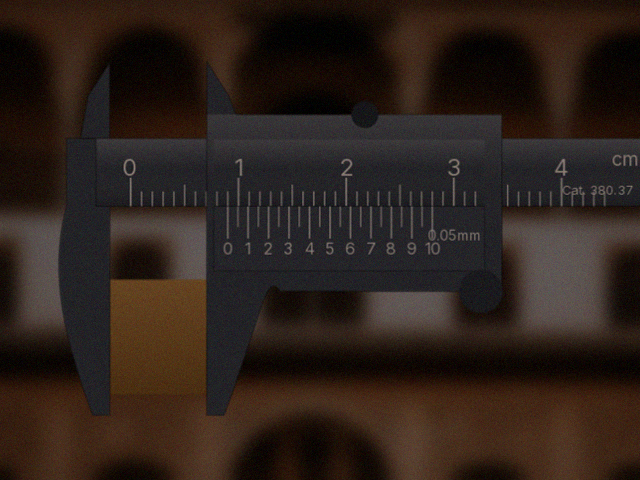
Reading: 9.0 mm
